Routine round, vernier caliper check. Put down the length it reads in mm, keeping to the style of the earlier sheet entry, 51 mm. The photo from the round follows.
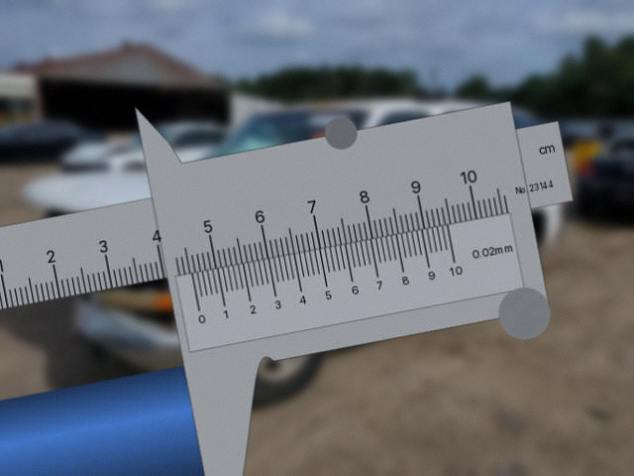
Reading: 45.4 mm
